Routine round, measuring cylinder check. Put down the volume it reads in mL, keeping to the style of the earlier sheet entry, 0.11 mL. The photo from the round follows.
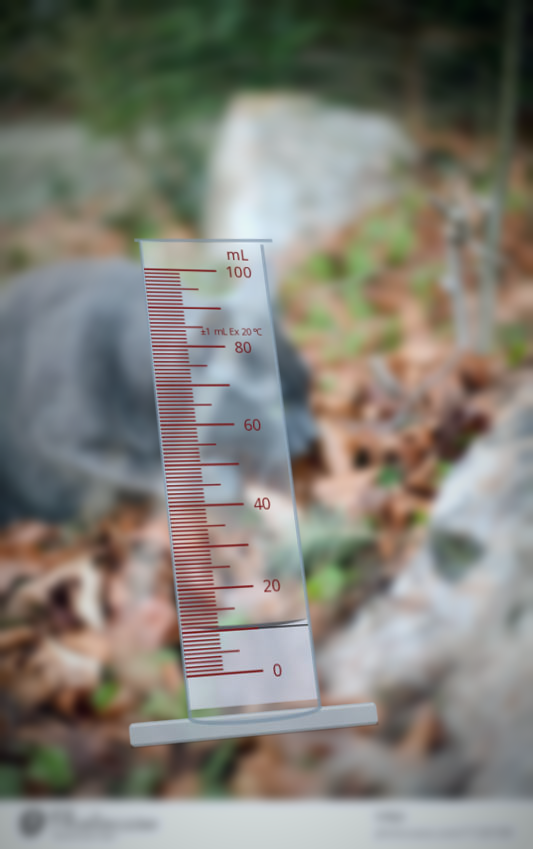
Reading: 10 mL
